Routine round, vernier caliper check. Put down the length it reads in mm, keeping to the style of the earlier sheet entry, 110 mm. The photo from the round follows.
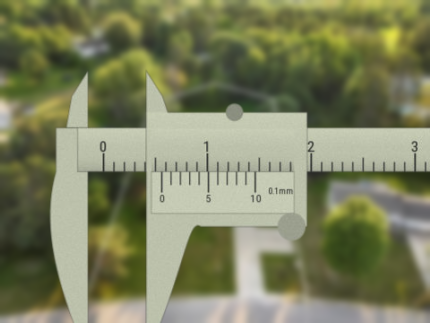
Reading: 5.6 mm
